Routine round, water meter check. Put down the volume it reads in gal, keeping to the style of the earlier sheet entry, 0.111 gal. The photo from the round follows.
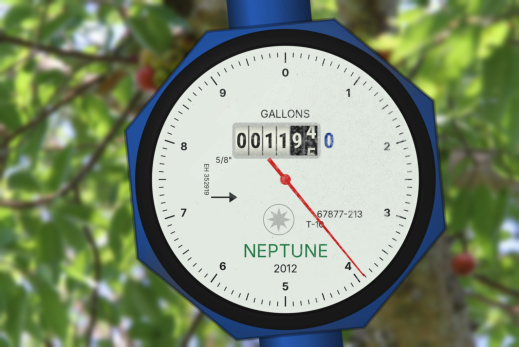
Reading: 11943.9 gal
